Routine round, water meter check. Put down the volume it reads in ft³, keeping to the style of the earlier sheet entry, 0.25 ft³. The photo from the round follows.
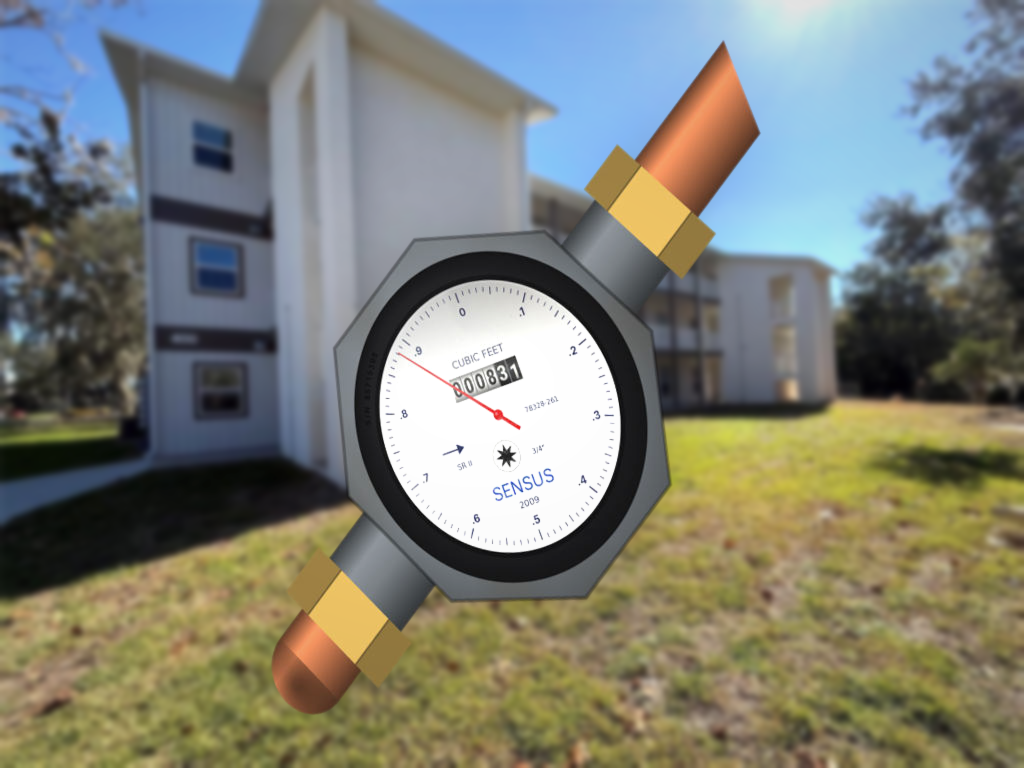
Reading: 830.88 ft³
